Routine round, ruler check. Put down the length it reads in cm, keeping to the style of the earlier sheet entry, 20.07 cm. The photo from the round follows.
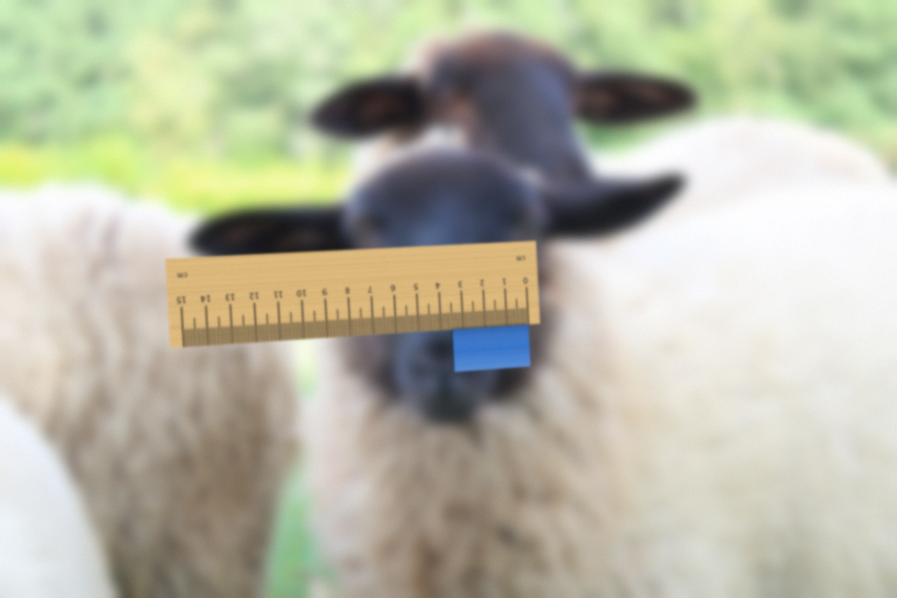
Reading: 3.5 cm
